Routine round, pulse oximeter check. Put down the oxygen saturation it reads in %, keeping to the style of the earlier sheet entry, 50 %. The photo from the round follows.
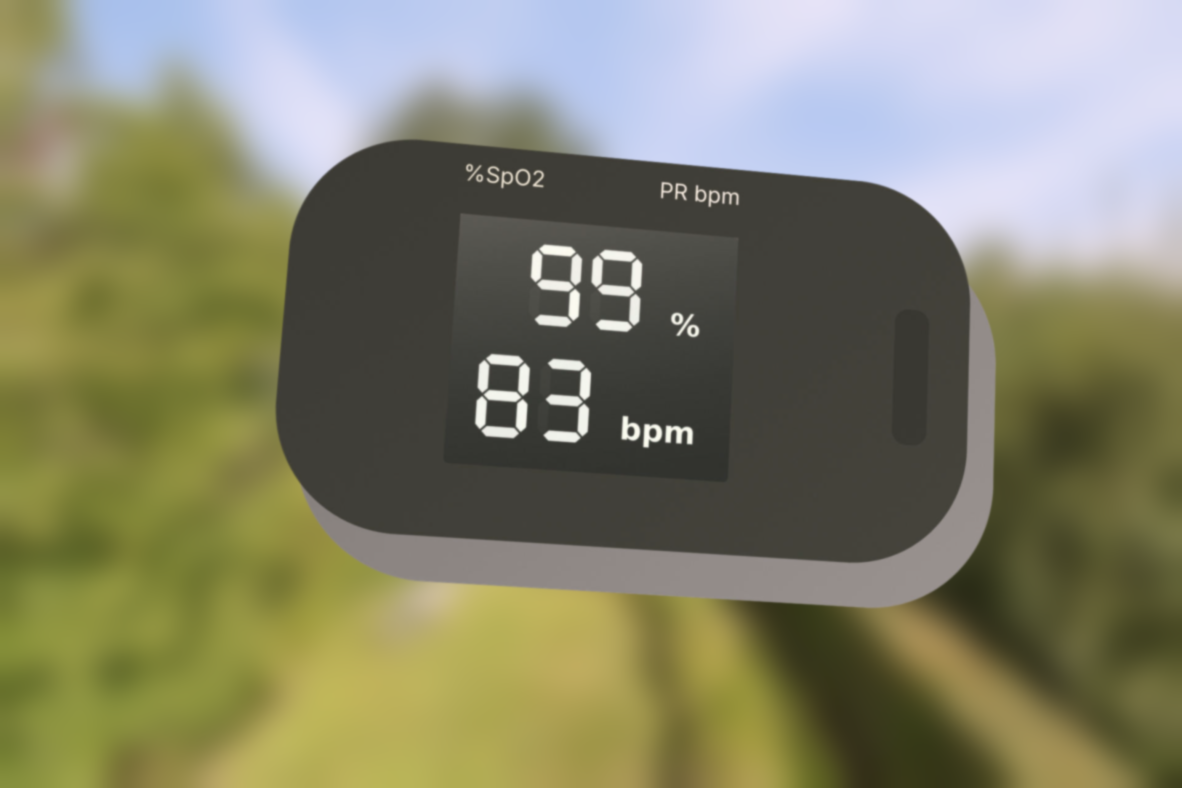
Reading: 99 %
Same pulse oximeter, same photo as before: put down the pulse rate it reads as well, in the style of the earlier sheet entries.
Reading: 83 bpm
